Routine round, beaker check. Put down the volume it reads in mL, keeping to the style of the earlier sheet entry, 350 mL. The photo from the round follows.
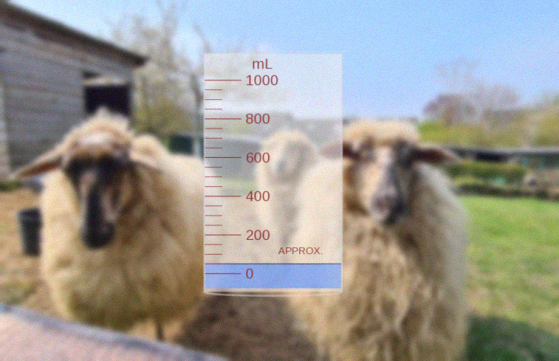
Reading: 50 mL
